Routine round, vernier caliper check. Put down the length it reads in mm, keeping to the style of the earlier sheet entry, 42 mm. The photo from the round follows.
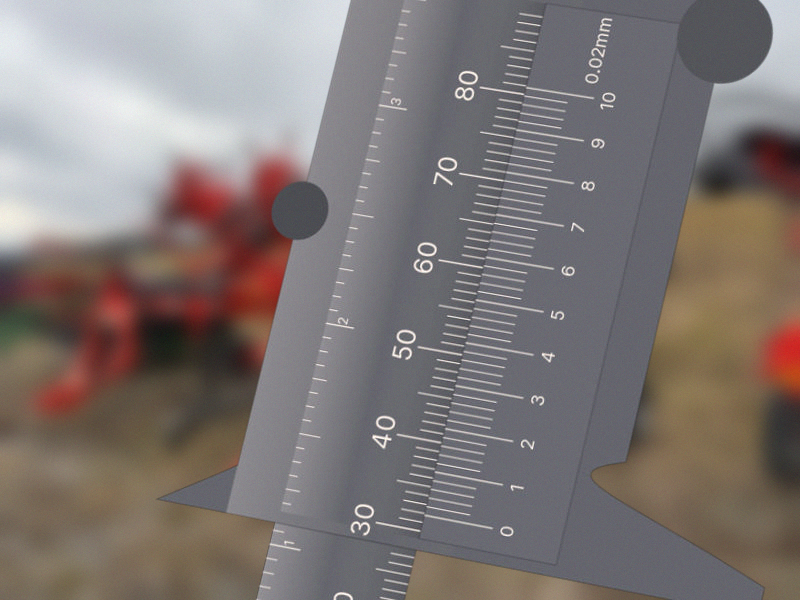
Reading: 31.8 mm
